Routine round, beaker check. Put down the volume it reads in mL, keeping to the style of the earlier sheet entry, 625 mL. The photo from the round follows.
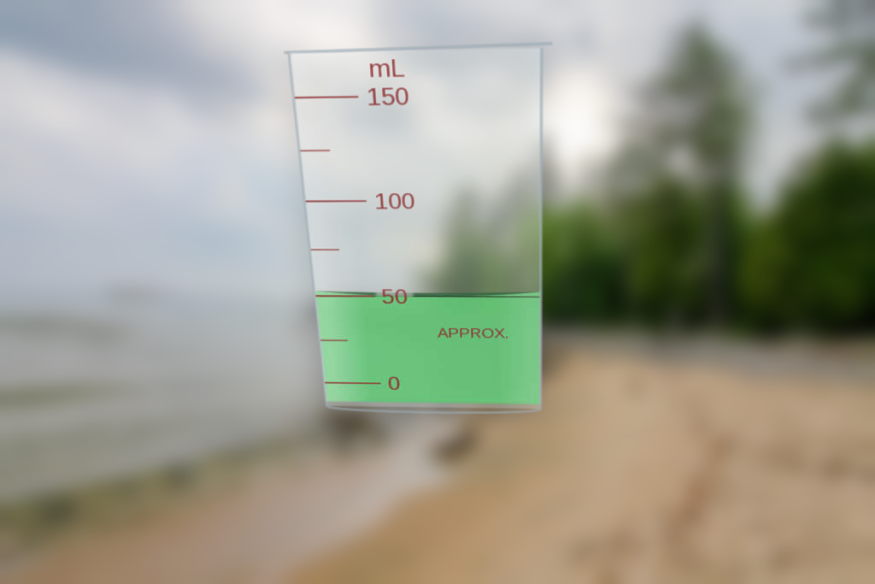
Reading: 50 mL
